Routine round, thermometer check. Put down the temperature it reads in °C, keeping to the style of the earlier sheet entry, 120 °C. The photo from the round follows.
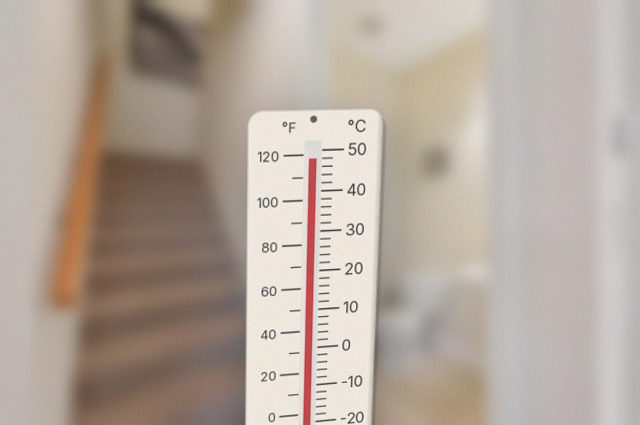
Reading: 48 °C
